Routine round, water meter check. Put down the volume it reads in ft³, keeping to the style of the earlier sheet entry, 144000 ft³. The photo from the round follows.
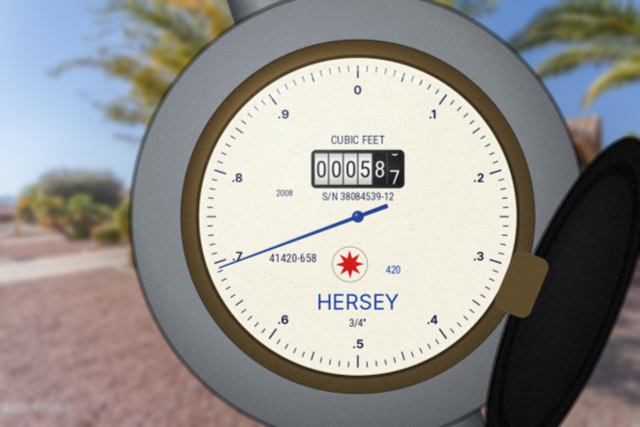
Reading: 586.69 ft³
